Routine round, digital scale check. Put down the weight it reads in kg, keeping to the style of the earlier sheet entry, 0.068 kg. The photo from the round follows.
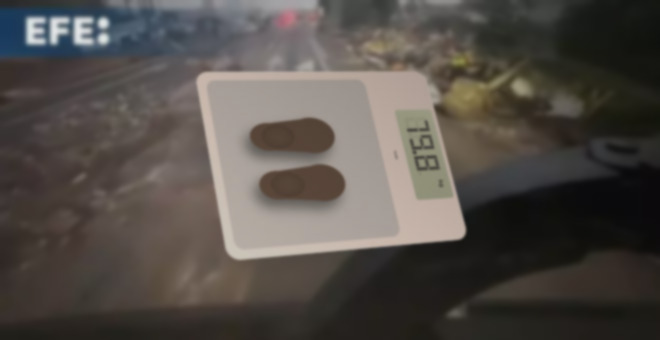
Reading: 79.8 kg
